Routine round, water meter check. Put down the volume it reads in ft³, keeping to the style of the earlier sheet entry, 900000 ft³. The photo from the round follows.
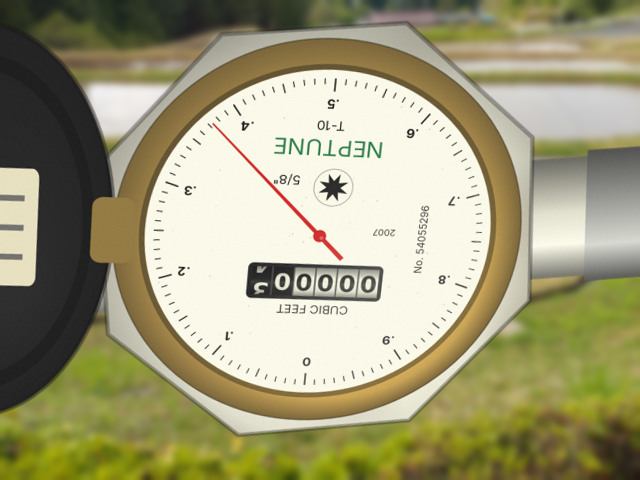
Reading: 3.37 ft³
